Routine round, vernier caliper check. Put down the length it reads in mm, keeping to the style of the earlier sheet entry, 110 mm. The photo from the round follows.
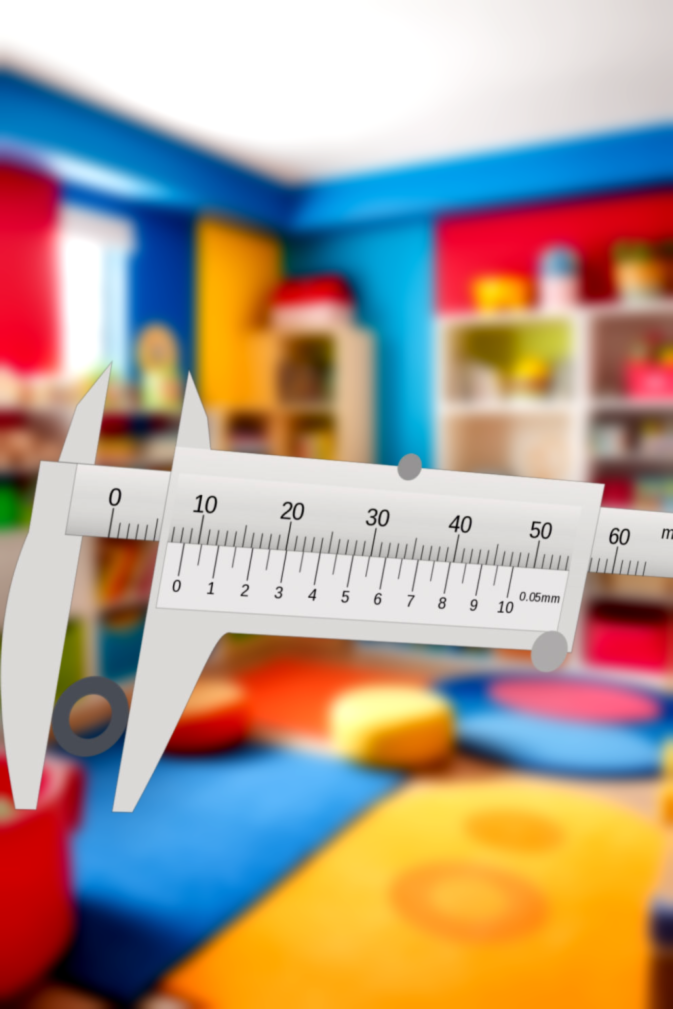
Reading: 8.4 mm
